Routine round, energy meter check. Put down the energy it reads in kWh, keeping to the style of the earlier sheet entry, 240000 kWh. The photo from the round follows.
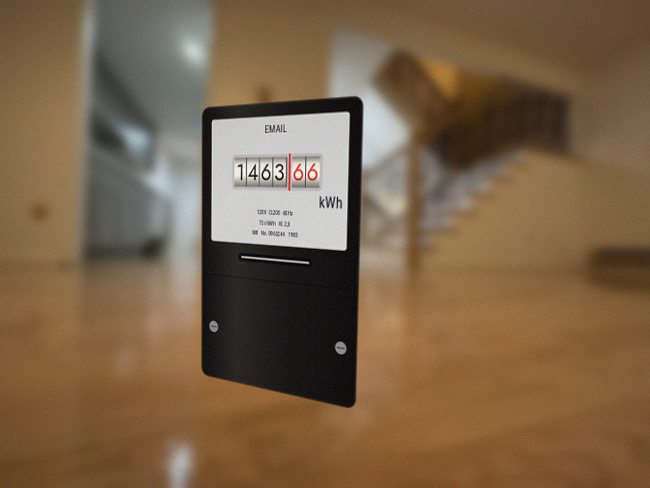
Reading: 1463.66 kWh
